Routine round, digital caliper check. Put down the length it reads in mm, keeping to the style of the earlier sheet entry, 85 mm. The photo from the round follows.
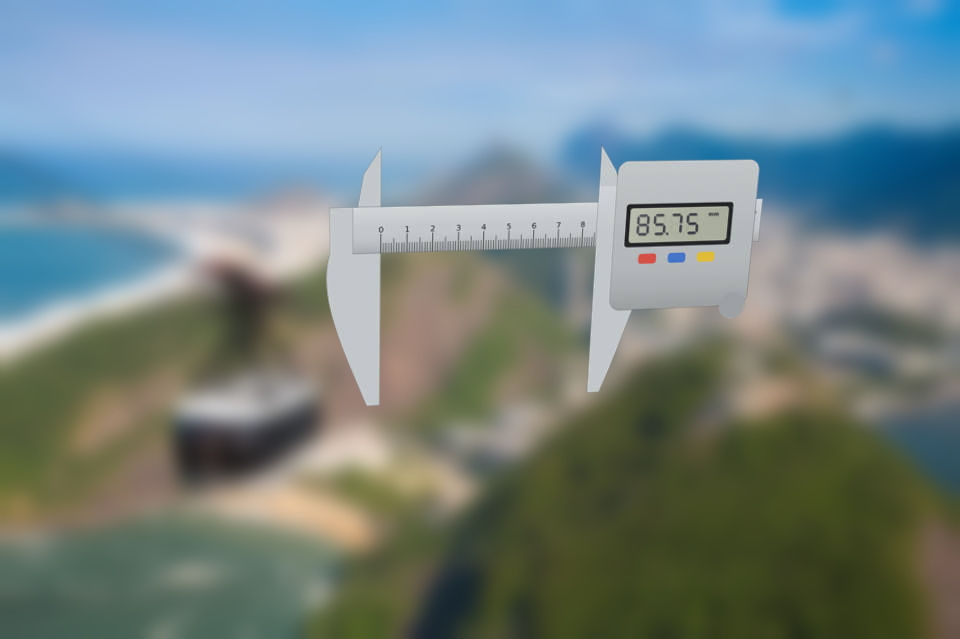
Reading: 85.75 mm
